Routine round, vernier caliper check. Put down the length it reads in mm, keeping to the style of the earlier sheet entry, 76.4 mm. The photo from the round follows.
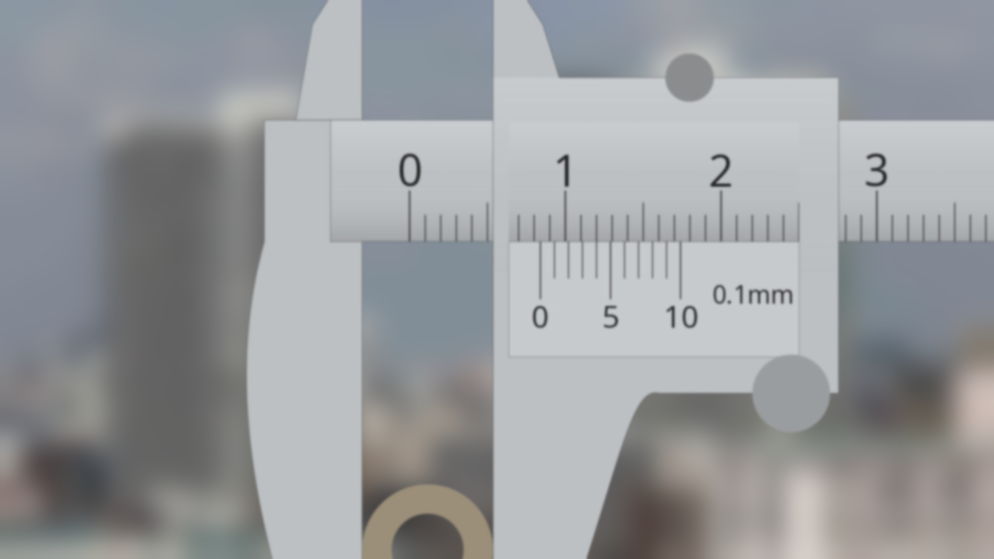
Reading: 8.4 mm
